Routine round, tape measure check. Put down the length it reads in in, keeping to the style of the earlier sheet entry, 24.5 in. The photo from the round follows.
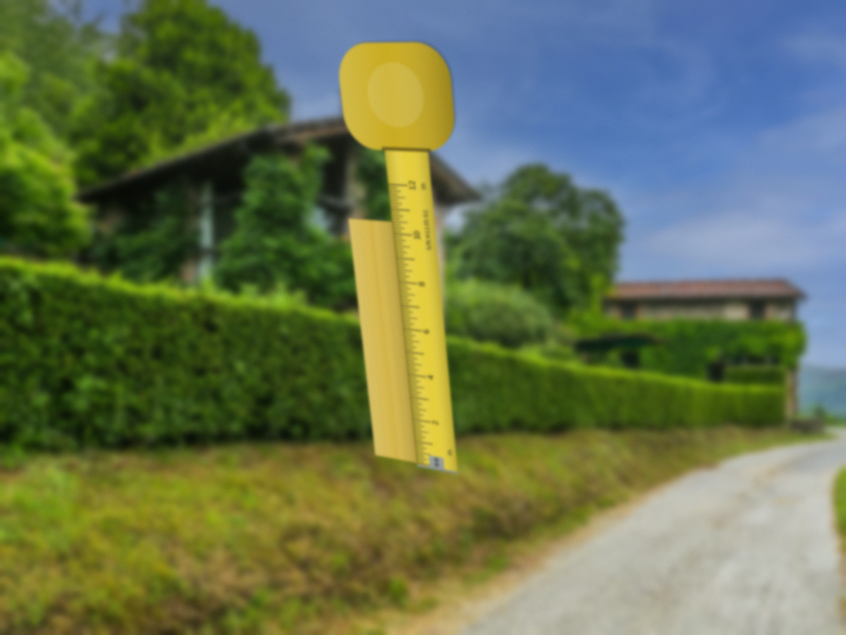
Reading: 10.5 in
